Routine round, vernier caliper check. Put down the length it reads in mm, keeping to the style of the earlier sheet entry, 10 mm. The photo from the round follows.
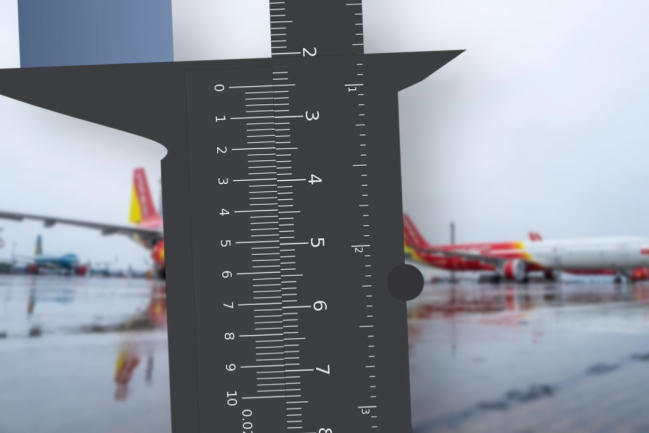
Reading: 25.0 mm
